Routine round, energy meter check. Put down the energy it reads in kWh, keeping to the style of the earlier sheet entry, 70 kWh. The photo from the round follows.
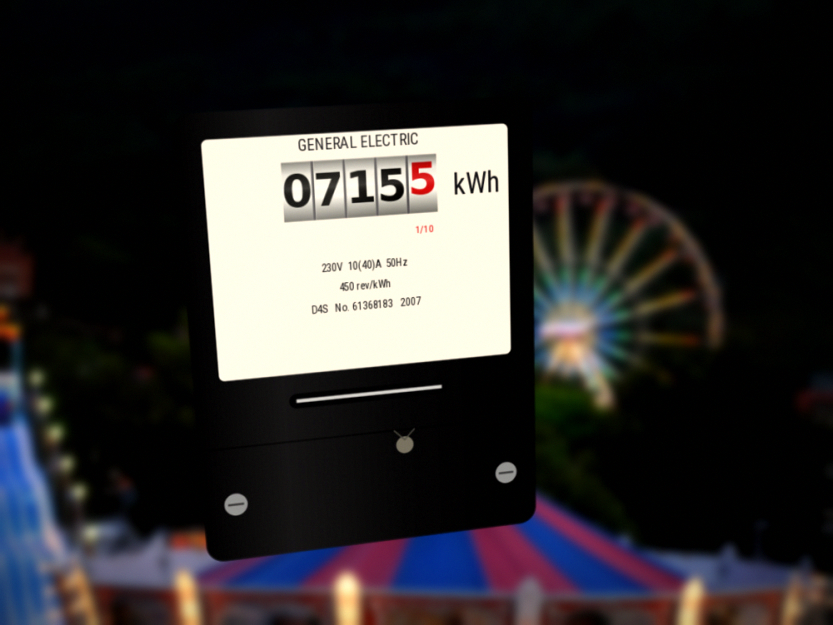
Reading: 715.5 kWh
